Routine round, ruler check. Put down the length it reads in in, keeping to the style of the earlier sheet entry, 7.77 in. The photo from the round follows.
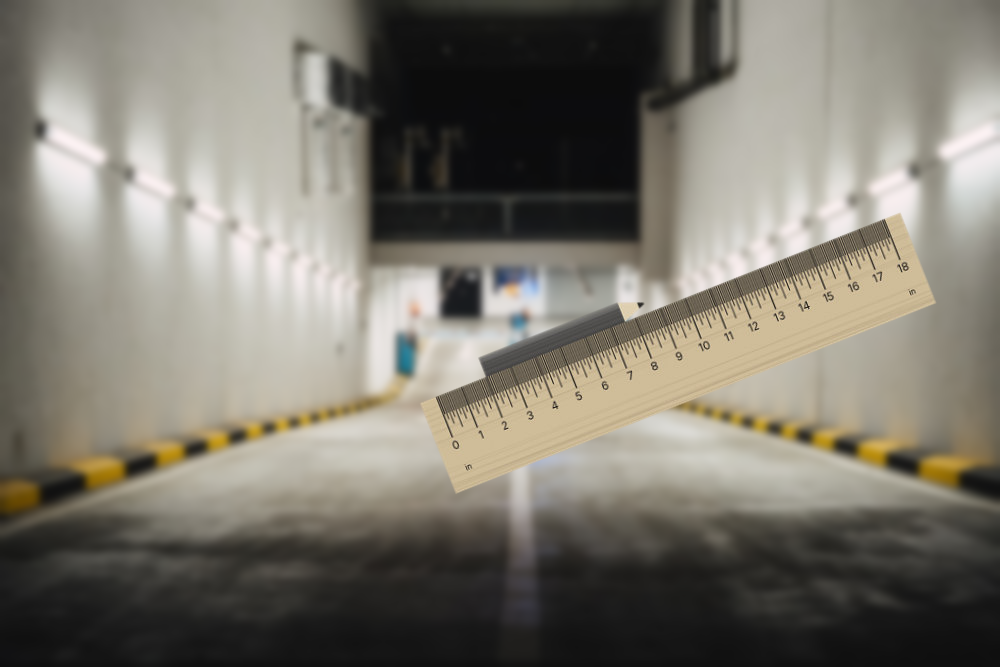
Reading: 6.5 in
